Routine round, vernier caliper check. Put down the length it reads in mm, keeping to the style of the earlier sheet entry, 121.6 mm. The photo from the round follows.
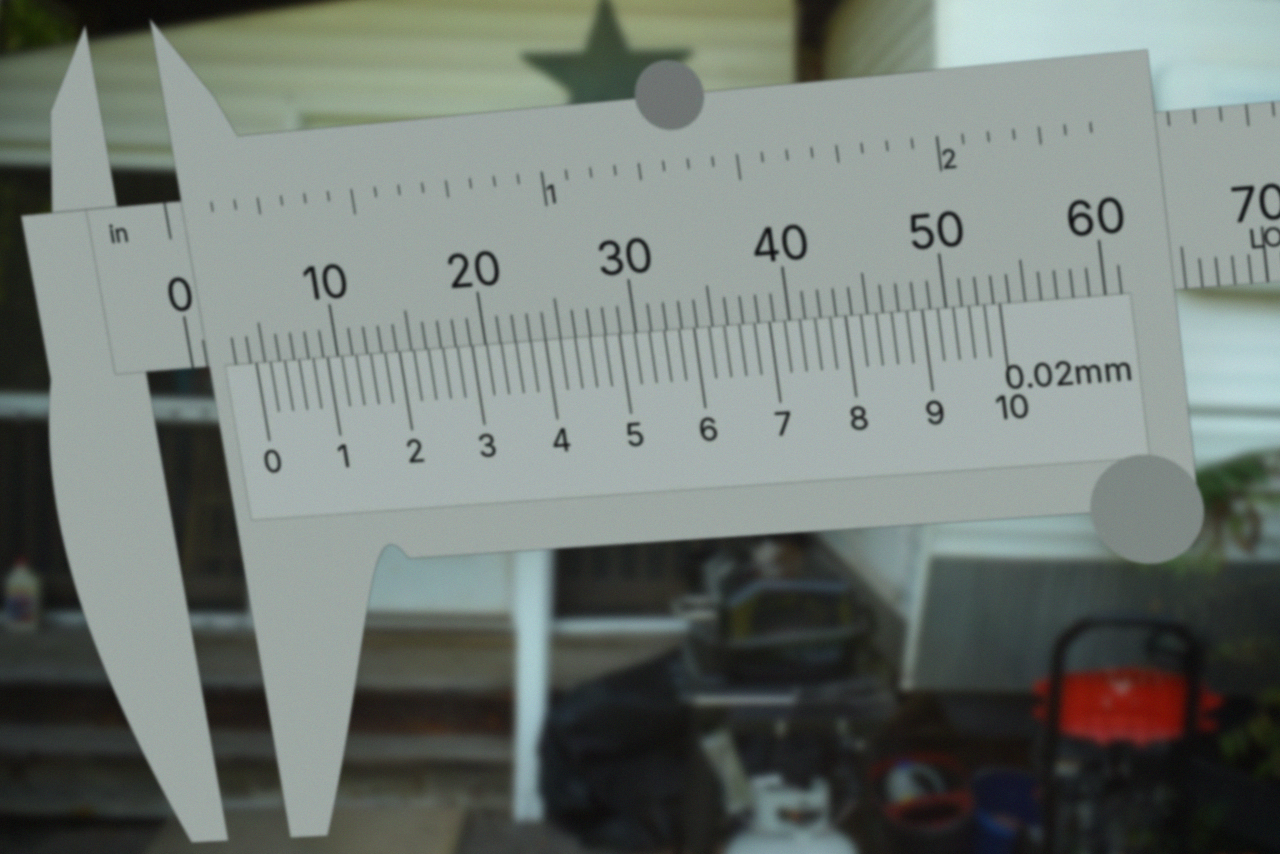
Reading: 4.4 mm
